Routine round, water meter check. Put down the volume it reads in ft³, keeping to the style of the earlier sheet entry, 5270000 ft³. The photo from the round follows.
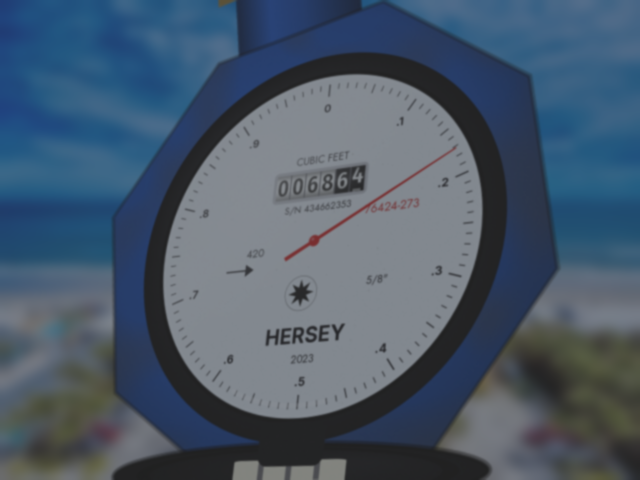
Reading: 6864.17 ft³
